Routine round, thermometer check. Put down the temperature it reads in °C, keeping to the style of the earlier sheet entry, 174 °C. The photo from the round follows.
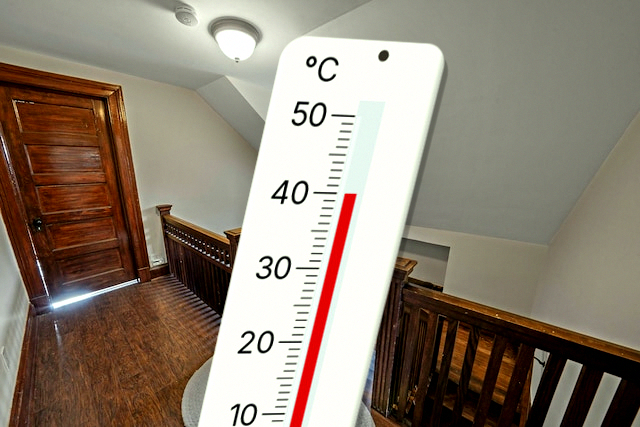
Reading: 40 °C
